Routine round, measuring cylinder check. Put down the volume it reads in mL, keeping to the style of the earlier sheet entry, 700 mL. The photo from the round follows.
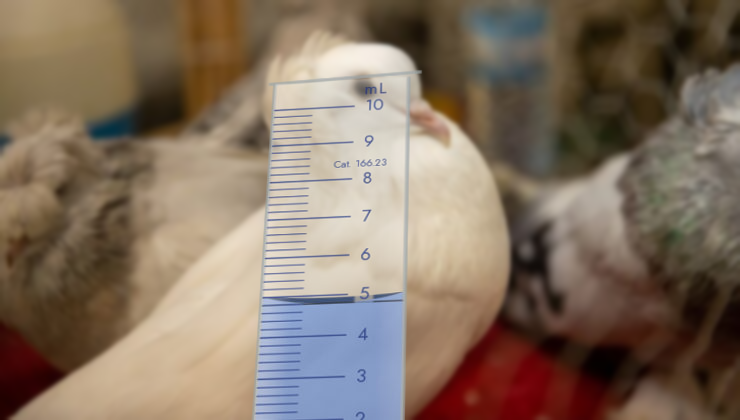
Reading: 4.8 mL
